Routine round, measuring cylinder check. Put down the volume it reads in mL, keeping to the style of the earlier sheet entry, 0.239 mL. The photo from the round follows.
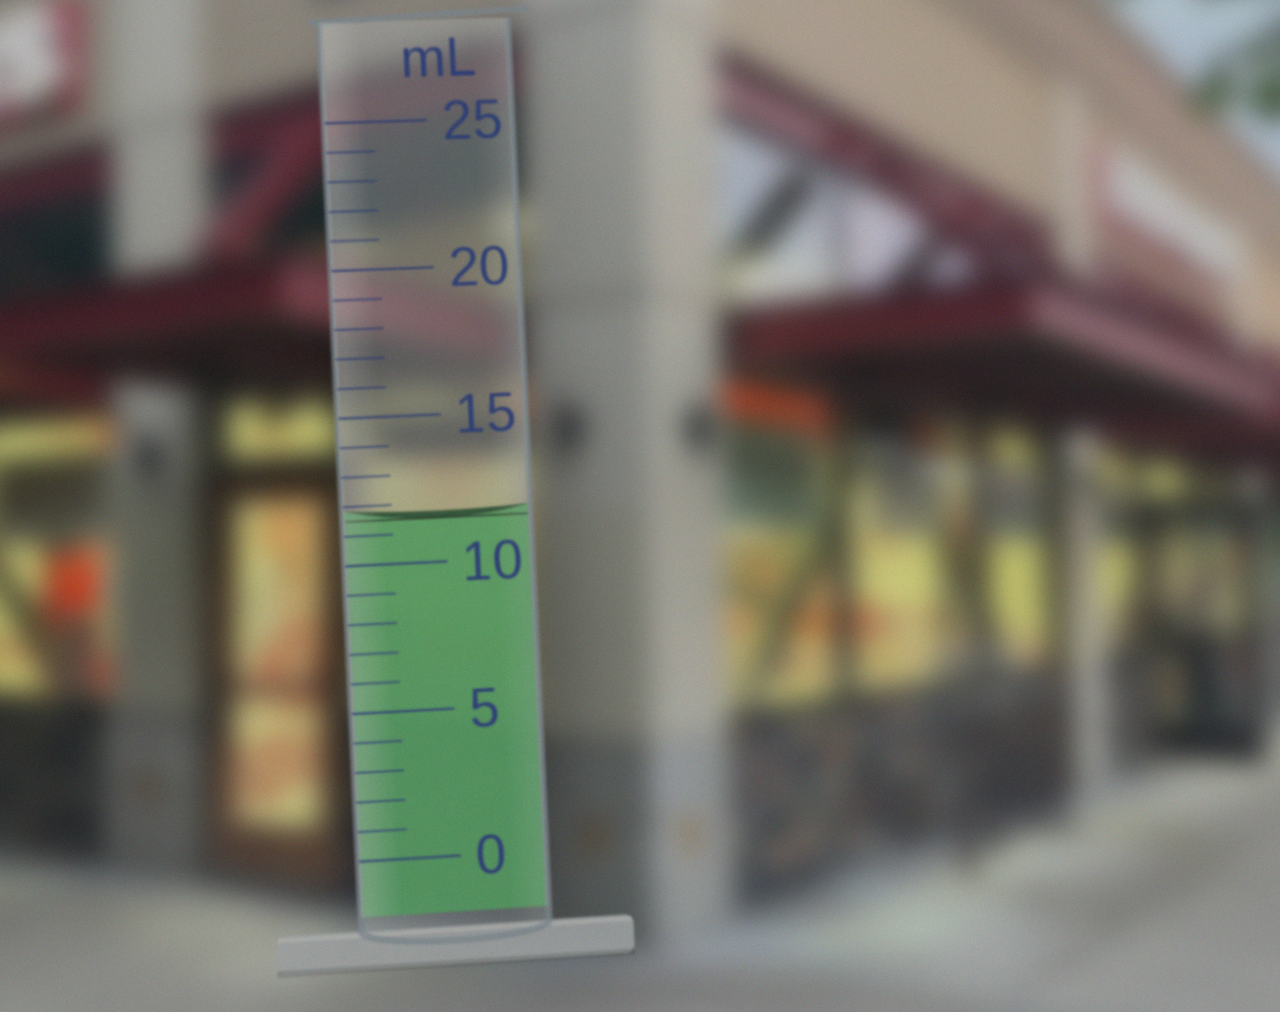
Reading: 11.5 mL
